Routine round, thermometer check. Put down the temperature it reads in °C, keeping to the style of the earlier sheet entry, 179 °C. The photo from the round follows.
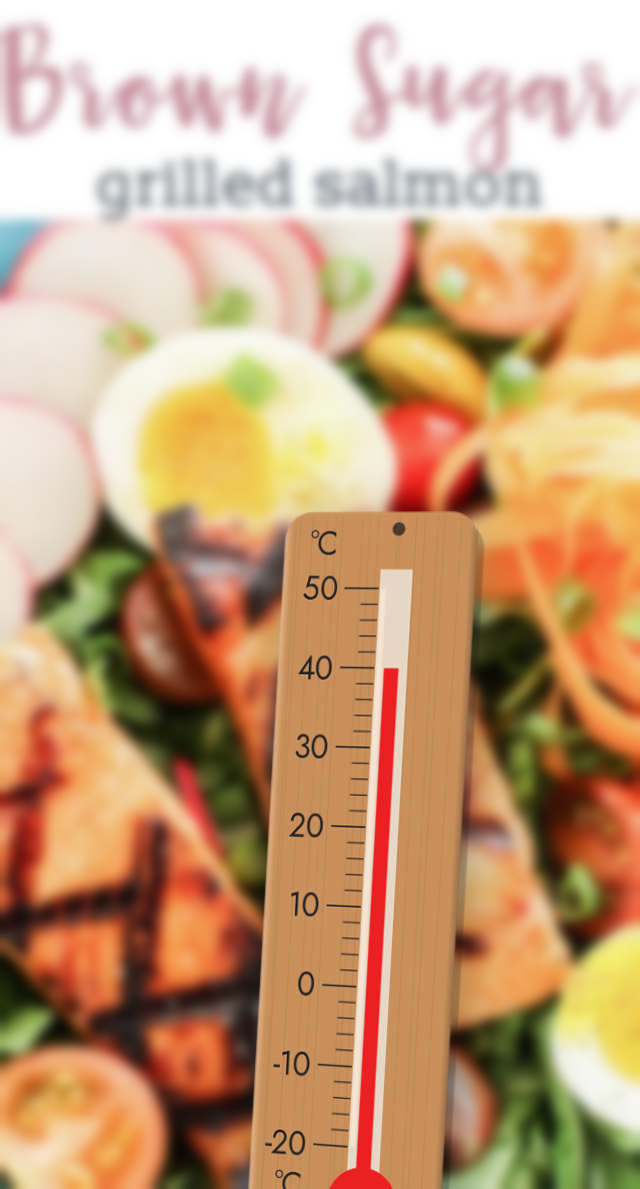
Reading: 40 °C
